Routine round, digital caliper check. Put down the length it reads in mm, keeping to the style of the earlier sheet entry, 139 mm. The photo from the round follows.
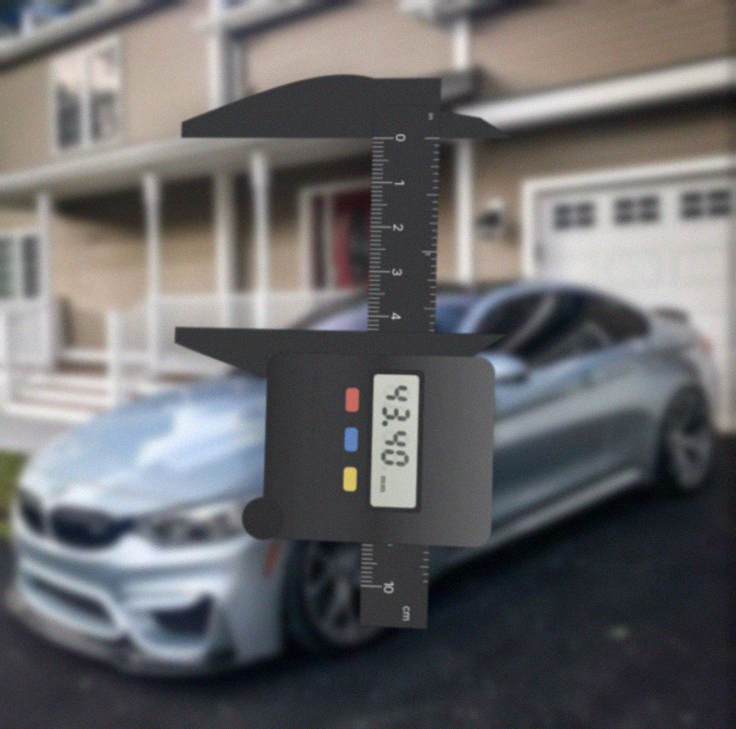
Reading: 43.40 mm
